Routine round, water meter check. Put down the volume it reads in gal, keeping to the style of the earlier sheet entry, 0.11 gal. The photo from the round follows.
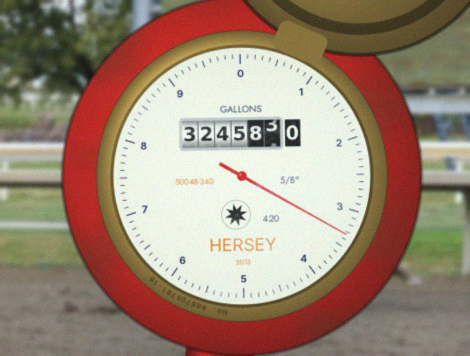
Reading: 3245833.3 gal
